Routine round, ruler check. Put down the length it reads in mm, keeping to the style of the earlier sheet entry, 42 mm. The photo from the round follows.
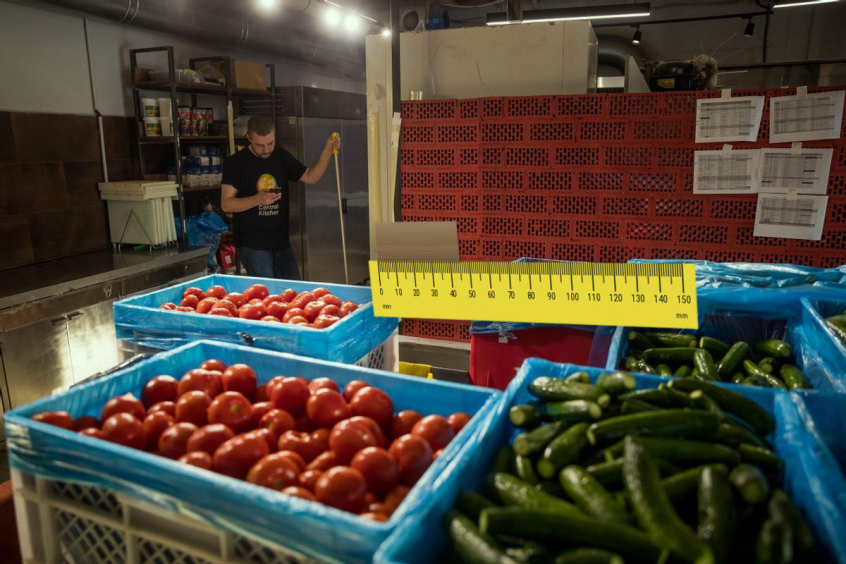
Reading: 45 mm
